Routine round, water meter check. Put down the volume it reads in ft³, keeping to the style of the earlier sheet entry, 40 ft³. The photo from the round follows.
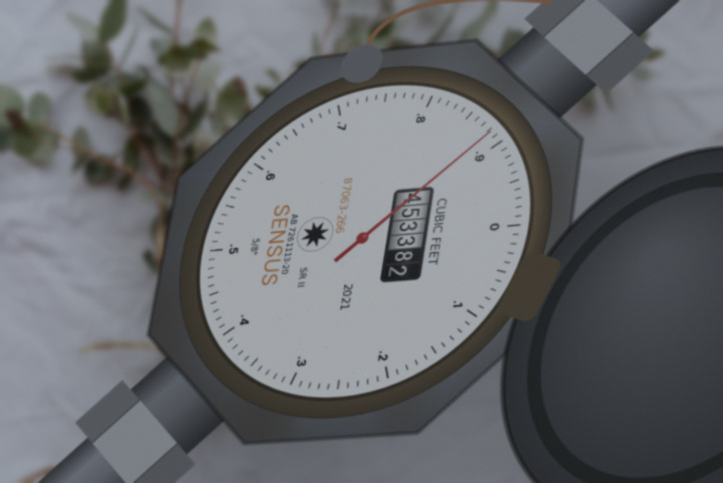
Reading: 453381.88 ft³
